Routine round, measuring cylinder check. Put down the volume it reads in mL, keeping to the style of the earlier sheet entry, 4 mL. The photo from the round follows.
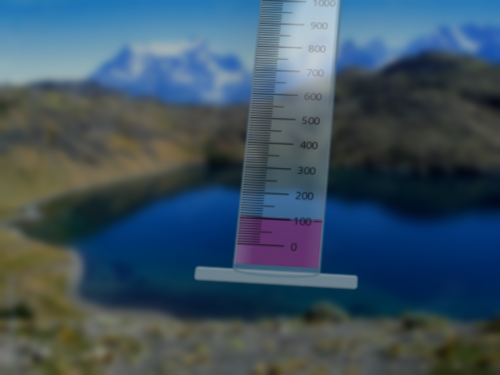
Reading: 100 mL
